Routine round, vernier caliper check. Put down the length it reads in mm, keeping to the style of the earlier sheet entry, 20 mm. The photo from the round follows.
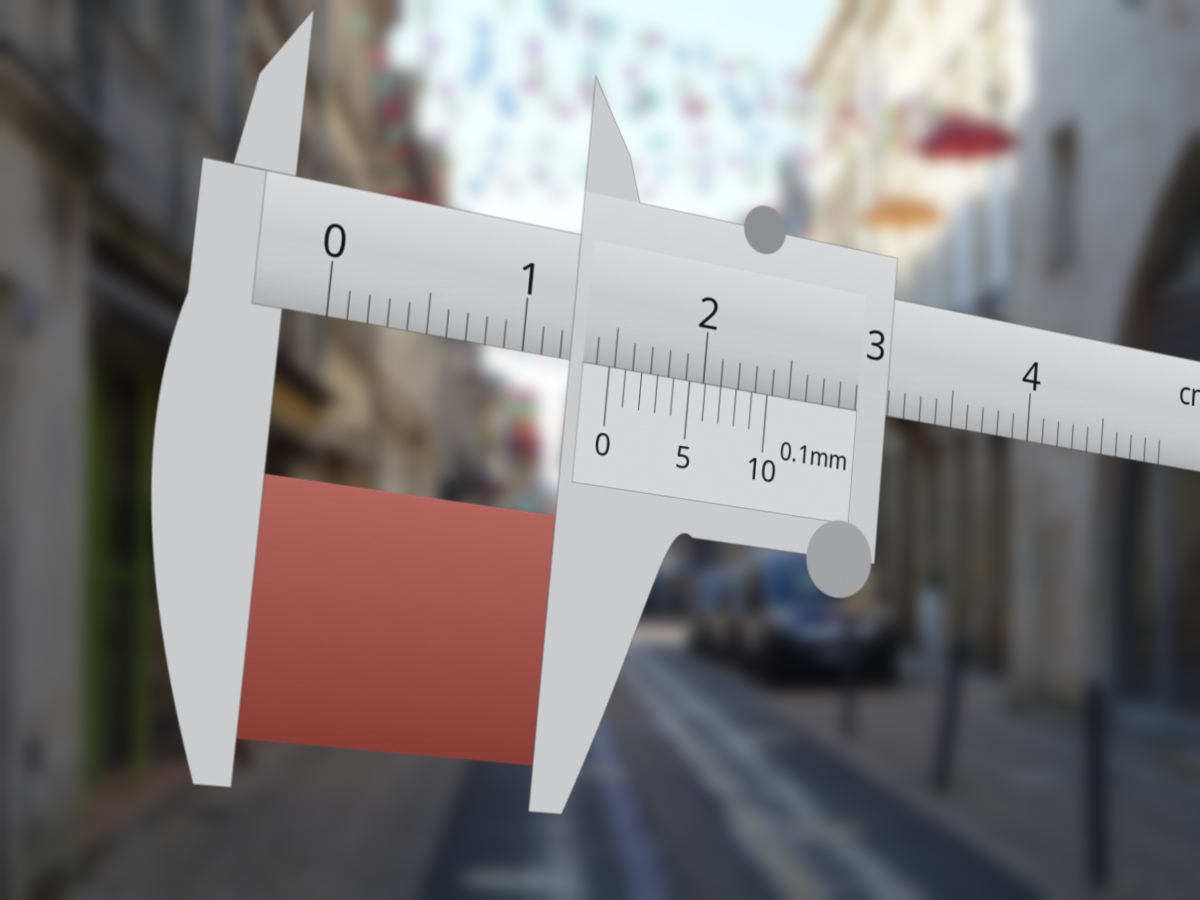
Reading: 14.7 mm
